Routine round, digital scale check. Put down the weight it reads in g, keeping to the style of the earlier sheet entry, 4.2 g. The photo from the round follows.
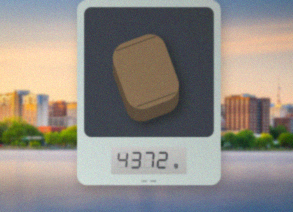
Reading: 4372 g
